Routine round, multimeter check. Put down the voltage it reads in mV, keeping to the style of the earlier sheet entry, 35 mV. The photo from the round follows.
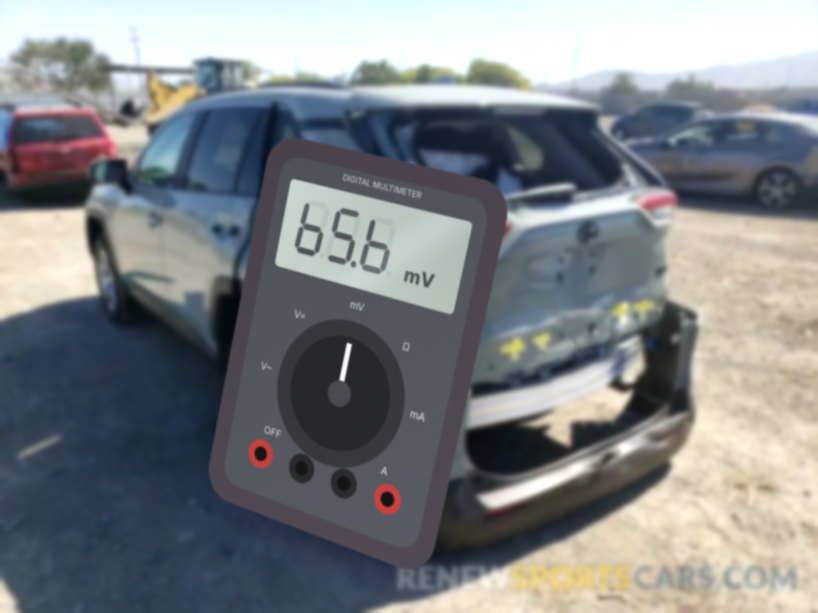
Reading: 65.6 mV
